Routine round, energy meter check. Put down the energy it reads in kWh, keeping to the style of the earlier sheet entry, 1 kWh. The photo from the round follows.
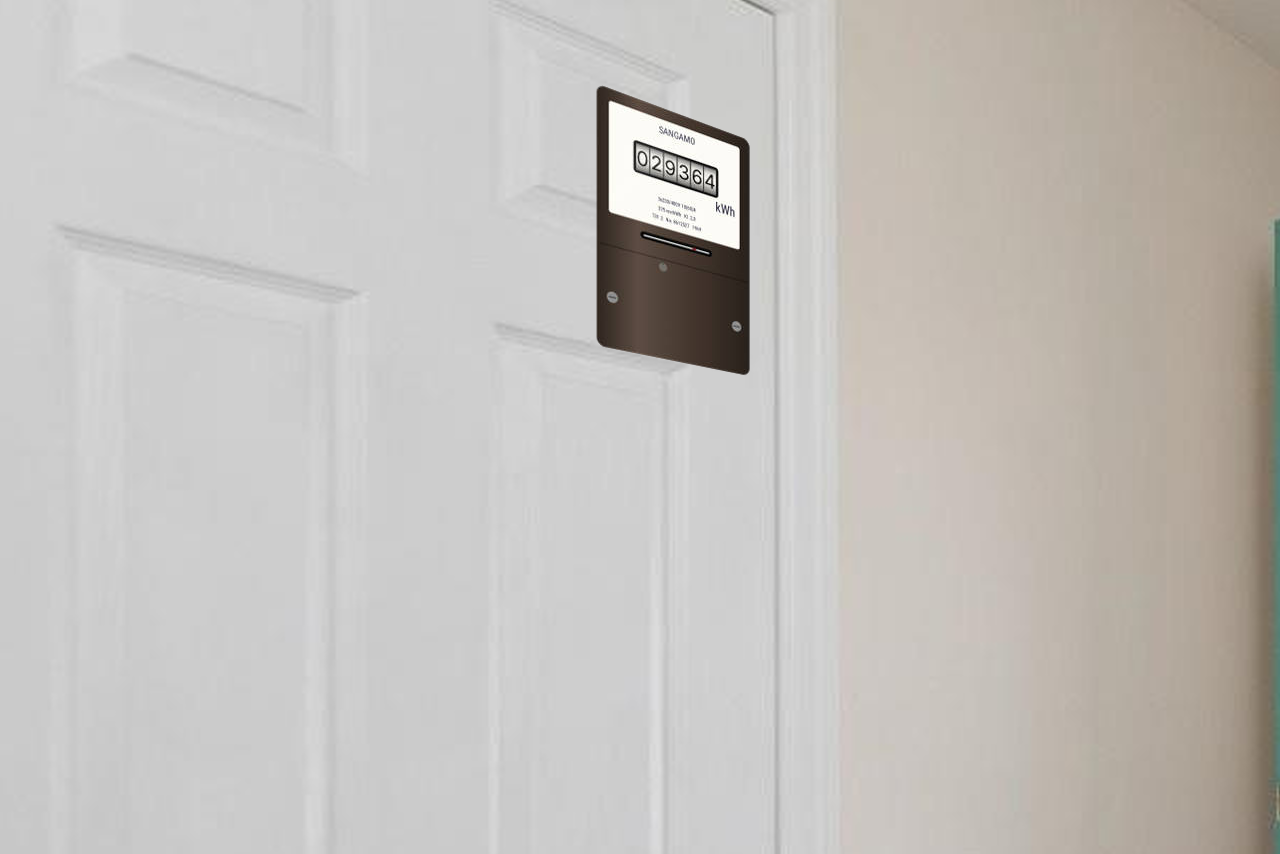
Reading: 29364 kWh
